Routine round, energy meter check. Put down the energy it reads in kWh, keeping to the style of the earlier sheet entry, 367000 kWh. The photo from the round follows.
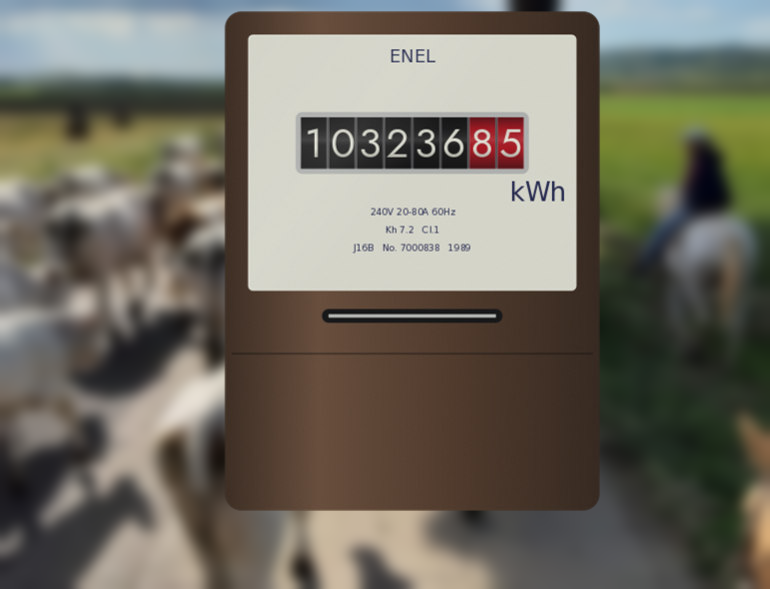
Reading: 103236.85 kWh
